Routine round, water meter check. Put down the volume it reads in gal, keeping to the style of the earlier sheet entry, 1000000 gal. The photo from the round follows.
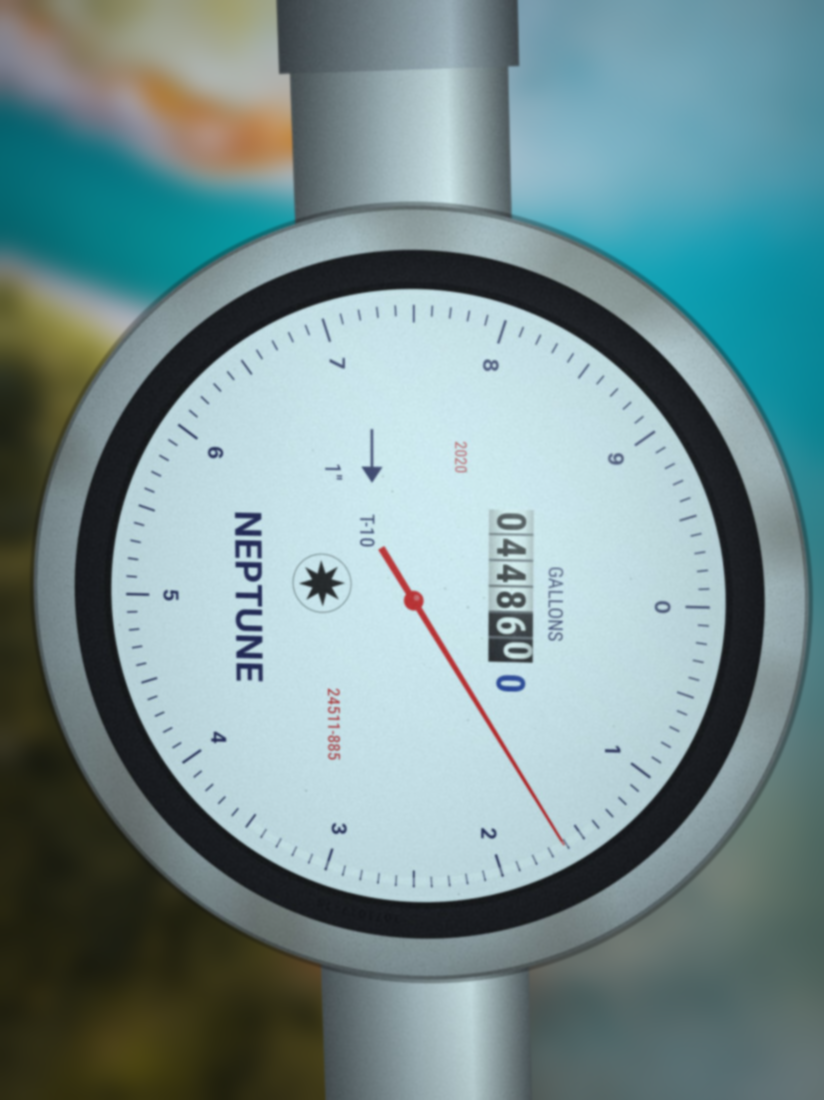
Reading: 448601.6 gal
